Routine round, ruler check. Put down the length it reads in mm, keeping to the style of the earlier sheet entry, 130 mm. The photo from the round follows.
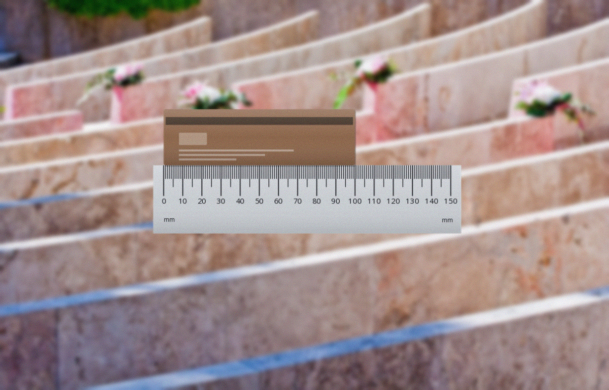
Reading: 100 mm
